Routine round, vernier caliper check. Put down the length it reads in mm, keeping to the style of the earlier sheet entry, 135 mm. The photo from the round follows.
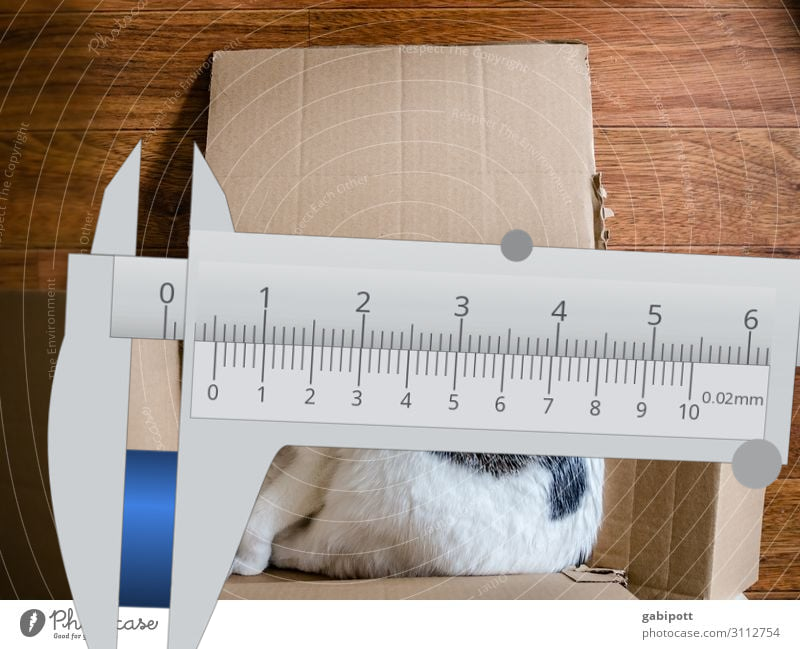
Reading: 5.2 mm
